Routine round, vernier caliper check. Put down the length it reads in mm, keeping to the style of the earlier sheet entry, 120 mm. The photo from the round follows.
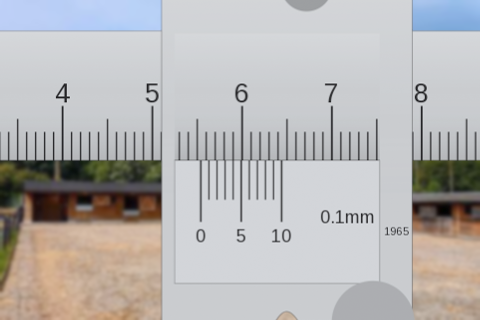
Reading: 55.4 mm
